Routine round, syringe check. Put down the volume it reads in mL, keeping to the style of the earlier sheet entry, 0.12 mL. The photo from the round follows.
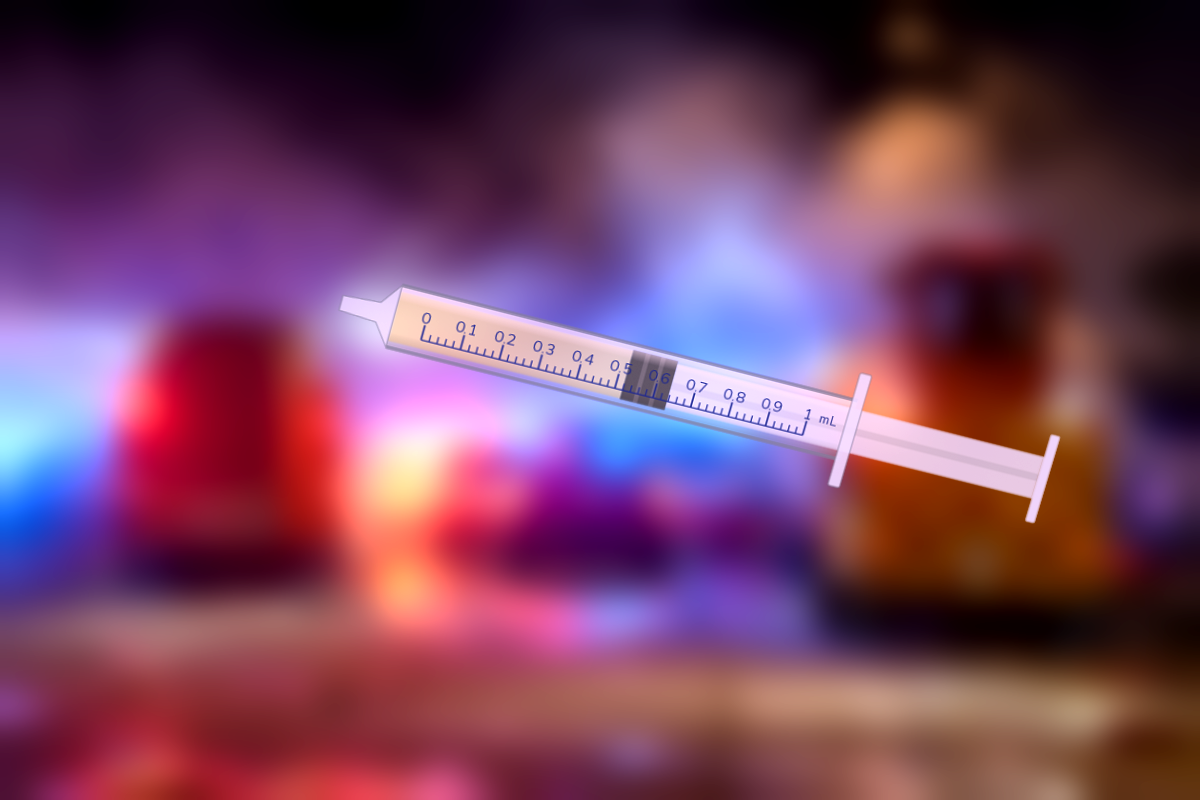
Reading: 0.52 mL
